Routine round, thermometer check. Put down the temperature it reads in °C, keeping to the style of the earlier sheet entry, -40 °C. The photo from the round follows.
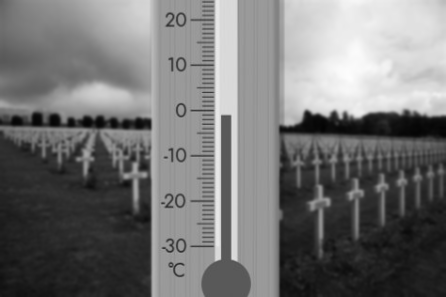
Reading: -1 °C
